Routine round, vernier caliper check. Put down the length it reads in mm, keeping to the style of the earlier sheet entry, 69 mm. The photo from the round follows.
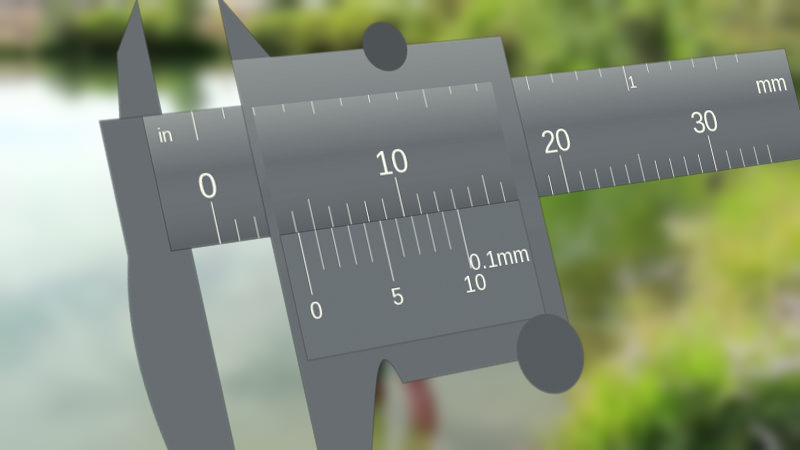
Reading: 4.1 mm
